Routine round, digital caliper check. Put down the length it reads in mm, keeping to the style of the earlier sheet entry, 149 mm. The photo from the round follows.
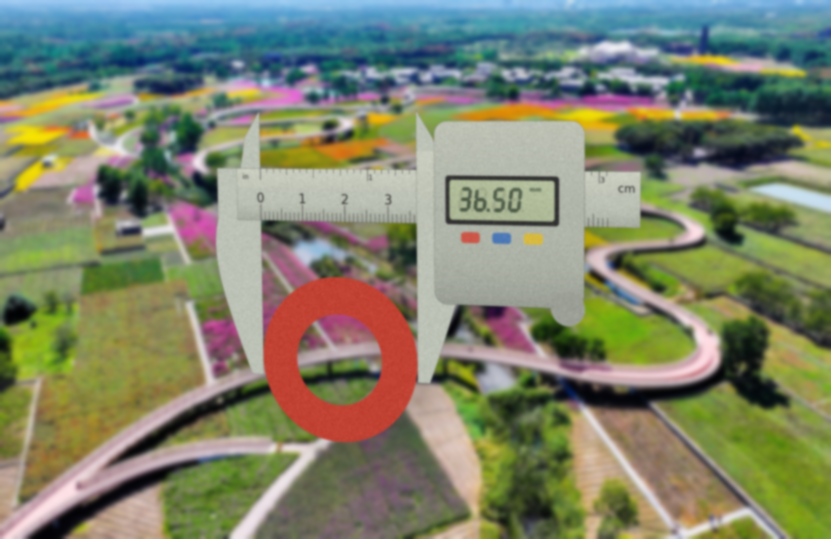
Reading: 36.50 mm
